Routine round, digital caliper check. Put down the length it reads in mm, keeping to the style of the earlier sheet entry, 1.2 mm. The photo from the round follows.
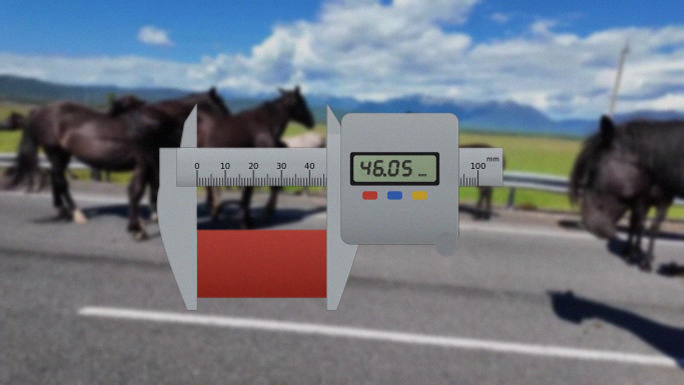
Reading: 46.05 mm
